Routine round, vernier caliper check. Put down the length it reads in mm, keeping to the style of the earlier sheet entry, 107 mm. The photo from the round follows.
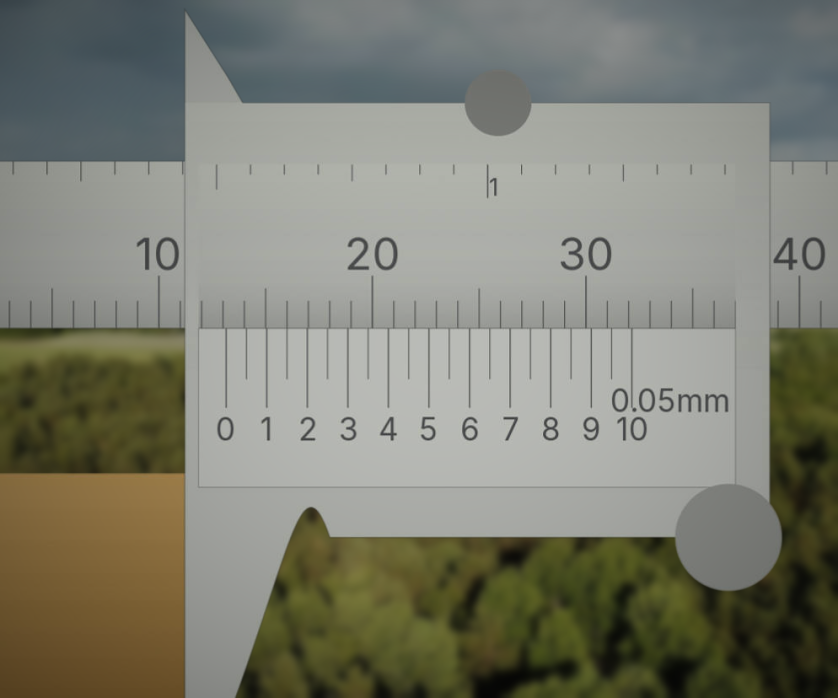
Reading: 13.15 mm
